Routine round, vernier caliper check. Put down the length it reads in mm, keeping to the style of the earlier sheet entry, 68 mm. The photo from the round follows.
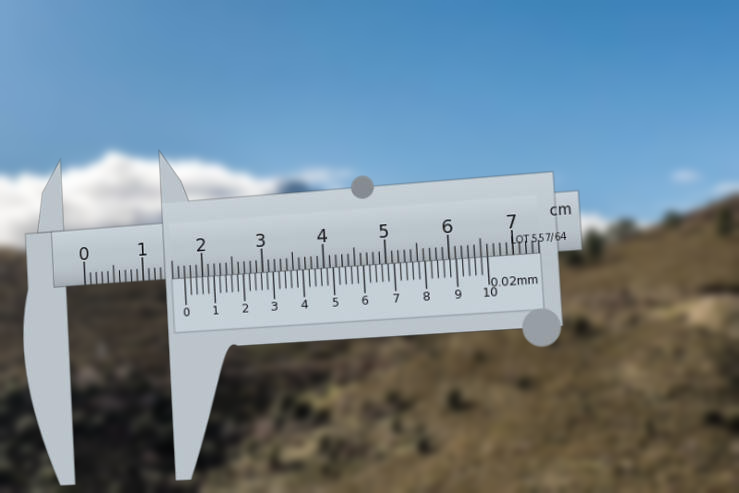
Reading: 17.0 mm
